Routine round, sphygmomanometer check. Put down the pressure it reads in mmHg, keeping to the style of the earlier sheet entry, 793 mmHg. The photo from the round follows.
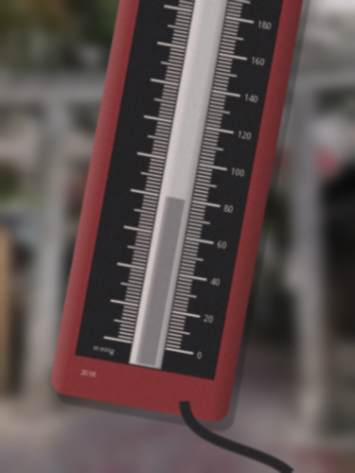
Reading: 80 mmHg
